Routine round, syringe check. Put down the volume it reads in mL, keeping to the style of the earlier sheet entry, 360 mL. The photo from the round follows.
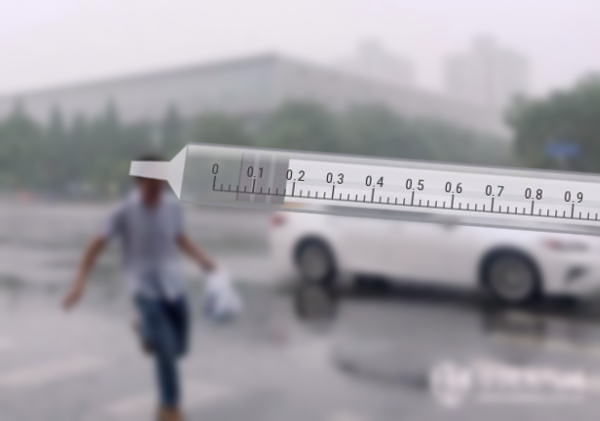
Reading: 0.06 mL
